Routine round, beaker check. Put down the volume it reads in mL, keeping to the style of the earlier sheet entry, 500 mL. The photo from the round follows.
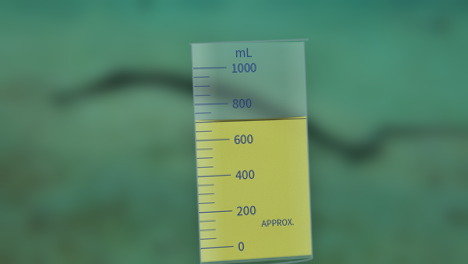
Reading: 700 mL
